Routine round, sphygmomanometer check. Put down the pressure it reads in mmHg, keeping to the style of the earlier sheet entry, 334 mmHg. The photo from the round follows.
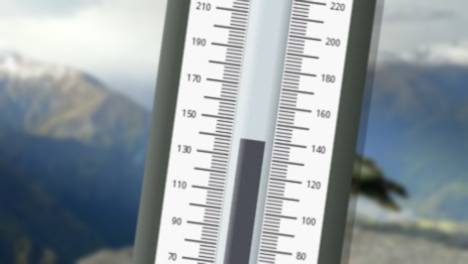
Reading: 140 mmHg
